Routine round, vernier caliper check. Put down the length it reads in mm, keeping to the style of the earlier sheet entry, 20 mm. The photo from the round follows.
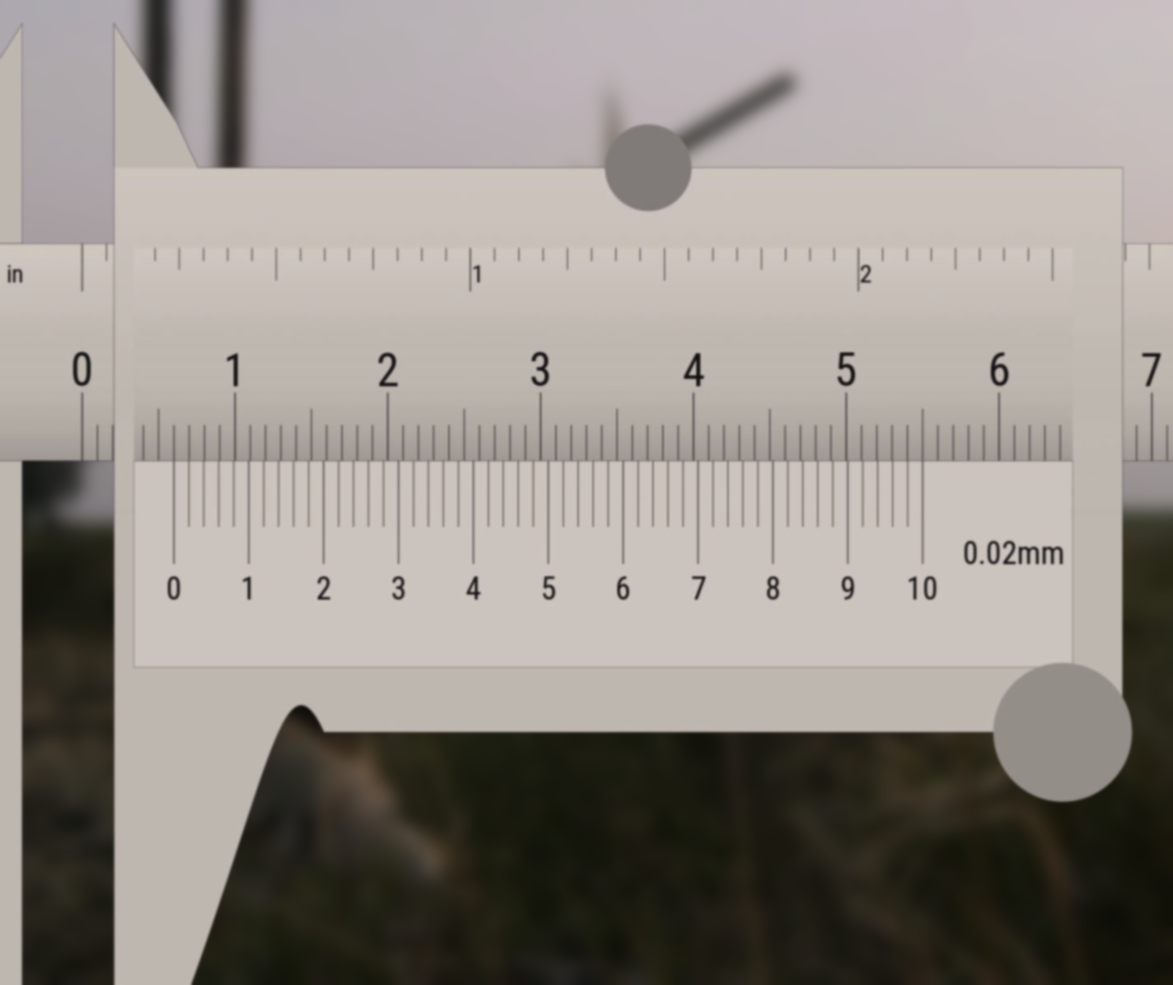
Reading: 6.0 mm
